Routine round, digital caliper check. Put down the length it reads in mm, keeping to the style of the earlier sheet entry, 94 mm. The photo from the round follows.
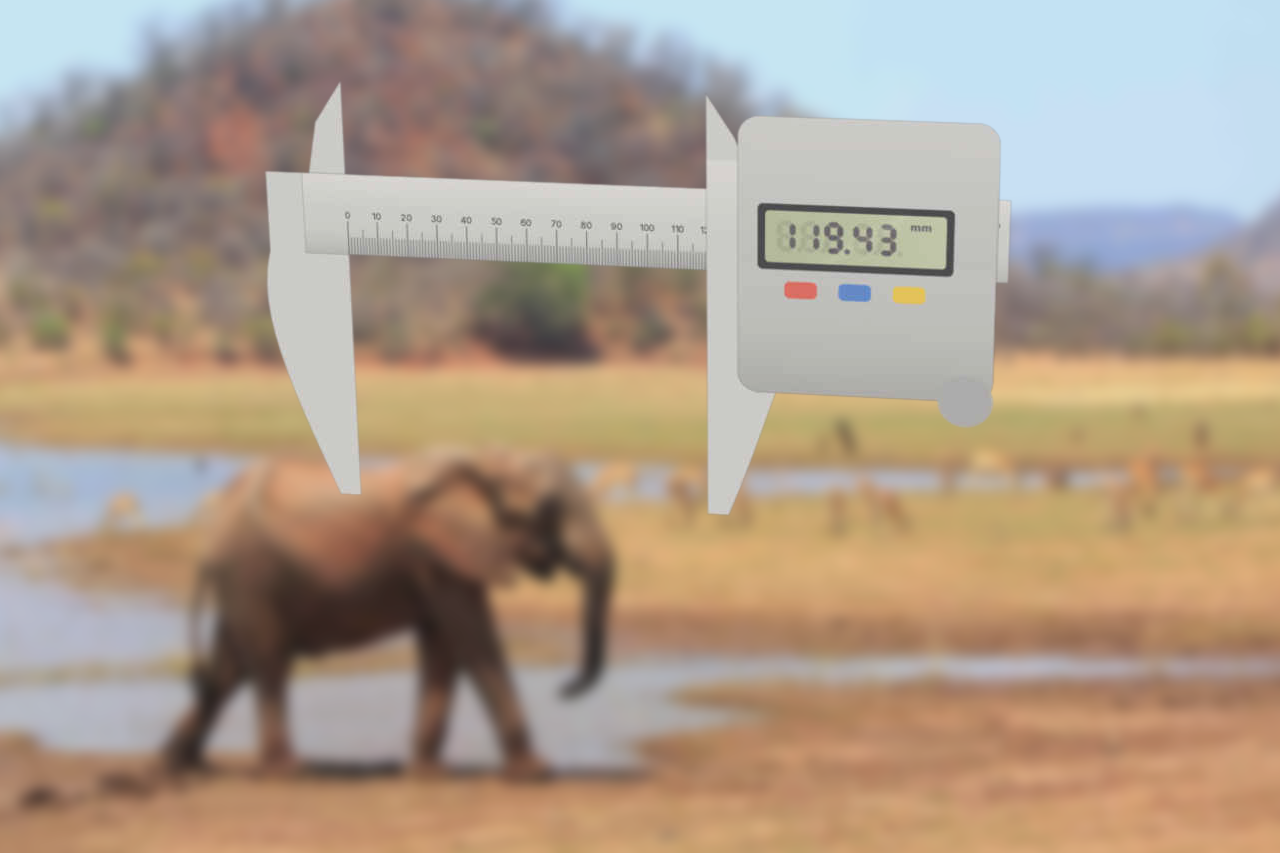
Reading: 119.43 mm
